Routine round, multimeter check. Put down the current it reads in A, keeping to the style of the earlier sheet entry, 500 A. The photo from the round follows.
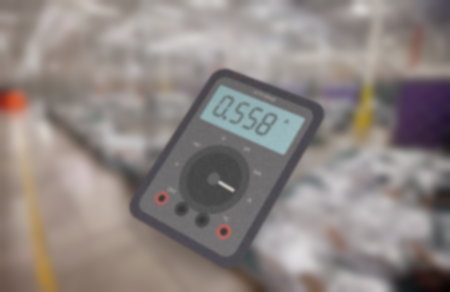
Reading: 0.558 A
